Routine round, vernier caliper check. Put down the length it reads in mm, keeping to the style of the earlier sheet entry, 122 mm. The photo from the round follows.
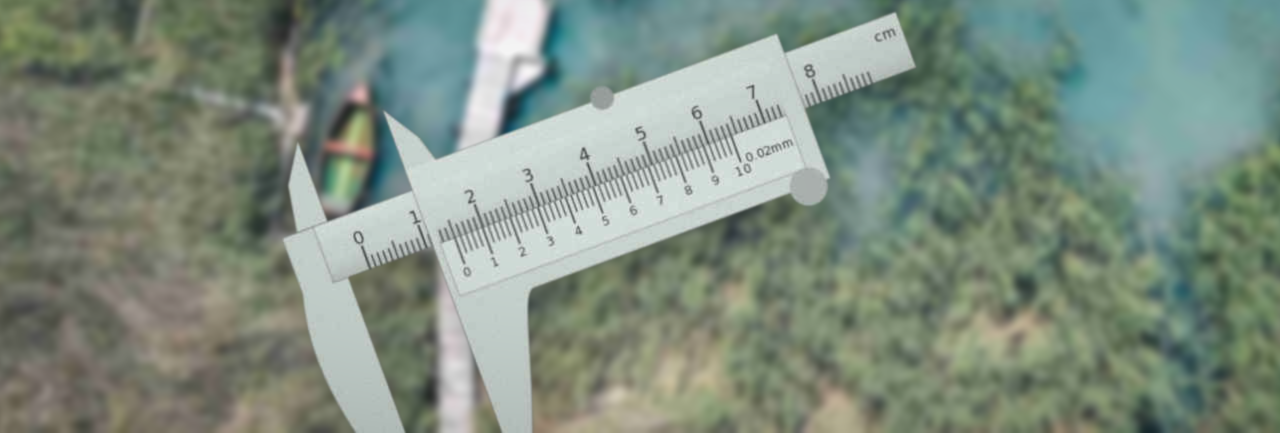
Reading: 15.0 mm
